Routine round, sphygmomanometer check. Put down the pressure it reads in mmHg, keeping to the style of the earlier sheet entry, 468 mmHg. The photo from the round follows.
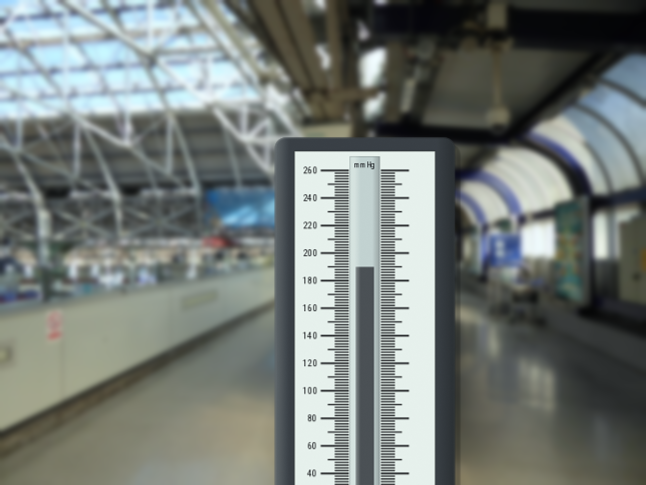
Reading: 190 mmHg
